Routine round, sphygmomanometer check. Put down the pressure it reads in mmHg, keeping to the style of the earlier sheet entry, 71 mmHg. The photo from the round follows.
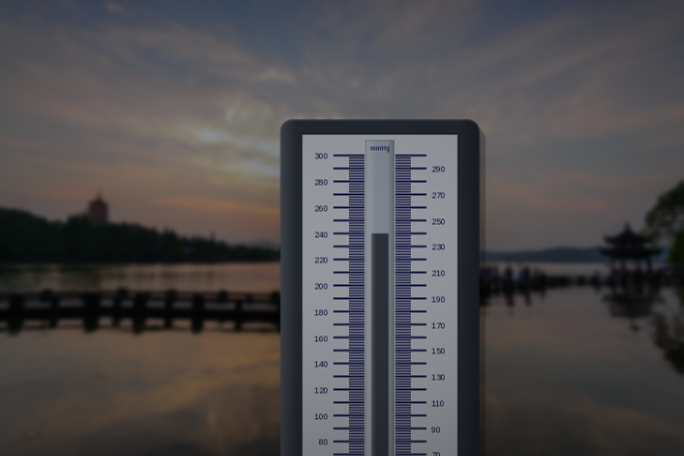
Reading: 240 mmHg
